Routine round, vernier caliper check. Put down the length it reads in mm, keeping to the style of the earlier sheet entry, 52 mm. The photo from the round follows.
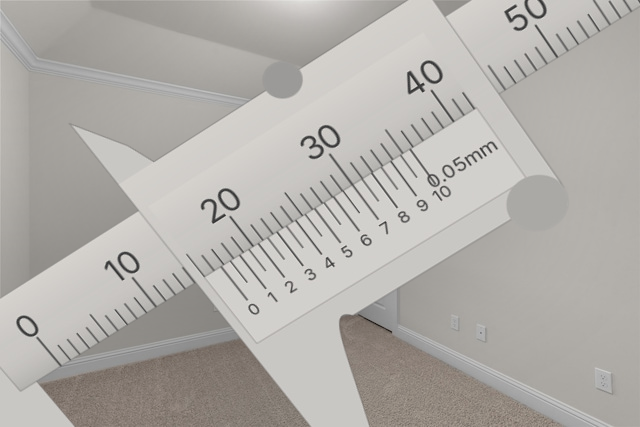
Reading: 16.7 mm
